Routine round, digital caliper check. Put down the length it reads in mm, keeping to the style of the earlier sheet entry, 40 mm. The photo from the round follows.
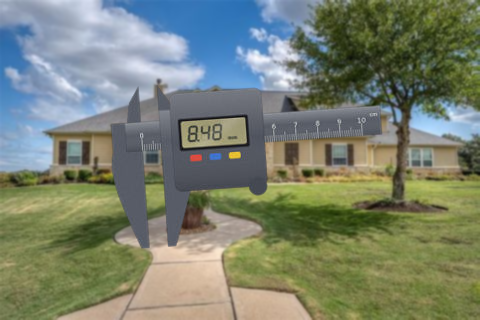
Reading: 8.48 mm
